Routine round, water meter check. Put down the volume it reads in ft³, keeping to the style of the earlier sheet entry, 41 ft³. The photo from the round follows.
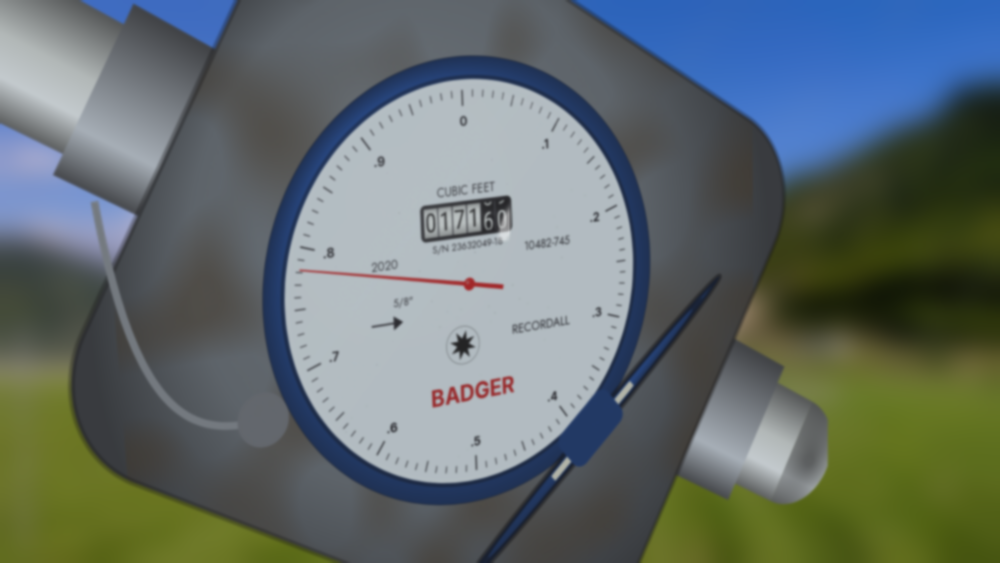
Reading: 17159.78 ft³
